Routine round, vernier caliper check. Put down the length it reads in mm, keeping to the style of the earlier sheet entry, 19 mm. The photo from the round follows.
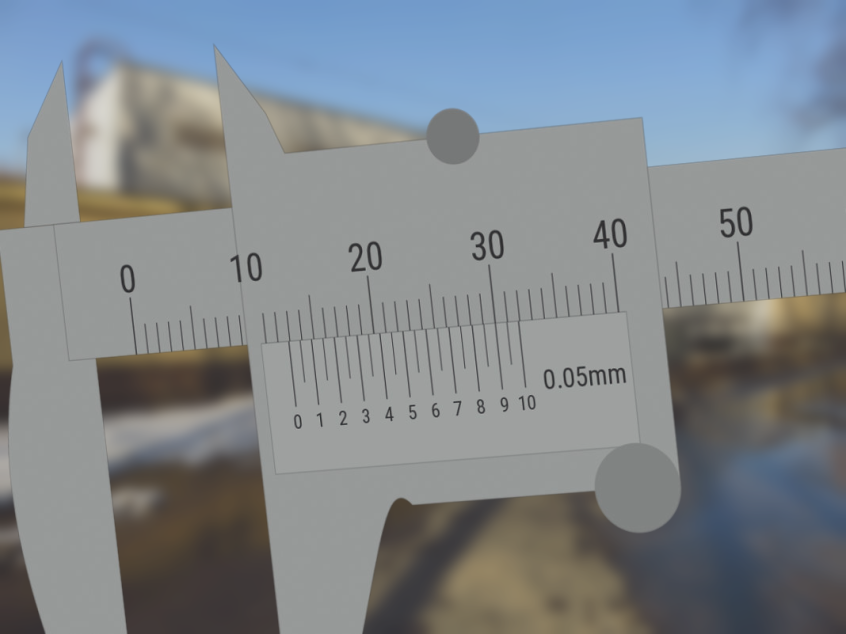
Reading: 12.9 mm
